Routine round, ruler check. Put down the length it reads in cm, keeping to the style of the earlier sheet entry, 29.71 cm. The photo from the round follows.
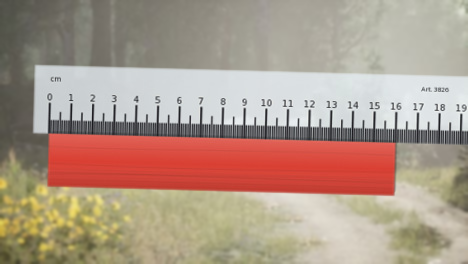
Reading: 16 cm
